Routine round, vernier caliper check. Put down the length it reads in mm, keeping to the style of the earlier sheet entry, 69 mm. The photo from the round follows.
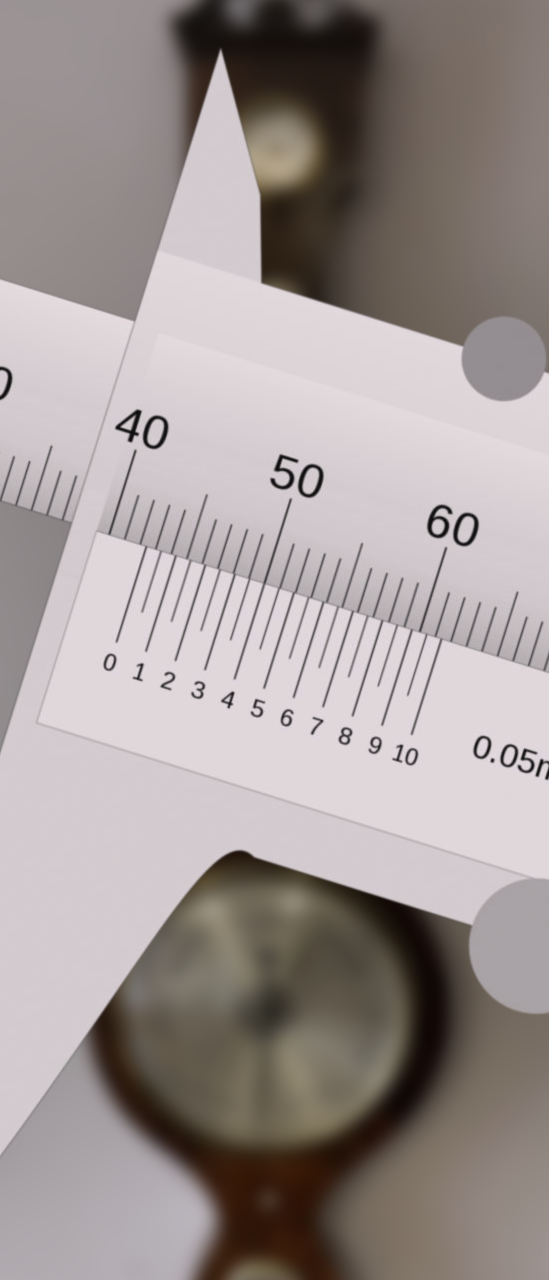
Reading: 42.4 mm
